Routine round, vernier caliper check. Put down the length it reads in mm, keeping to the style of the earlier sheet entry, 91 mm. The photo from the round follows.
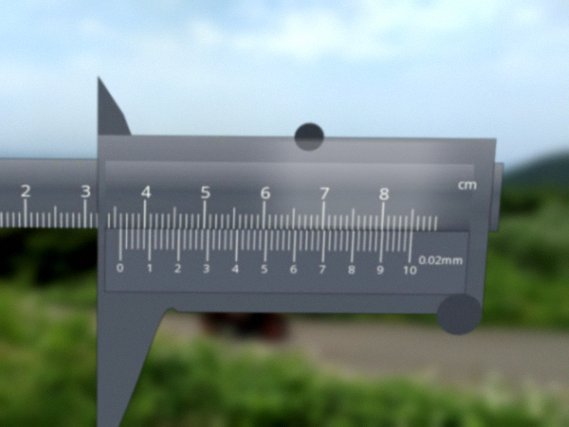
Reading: 36.0 mm
